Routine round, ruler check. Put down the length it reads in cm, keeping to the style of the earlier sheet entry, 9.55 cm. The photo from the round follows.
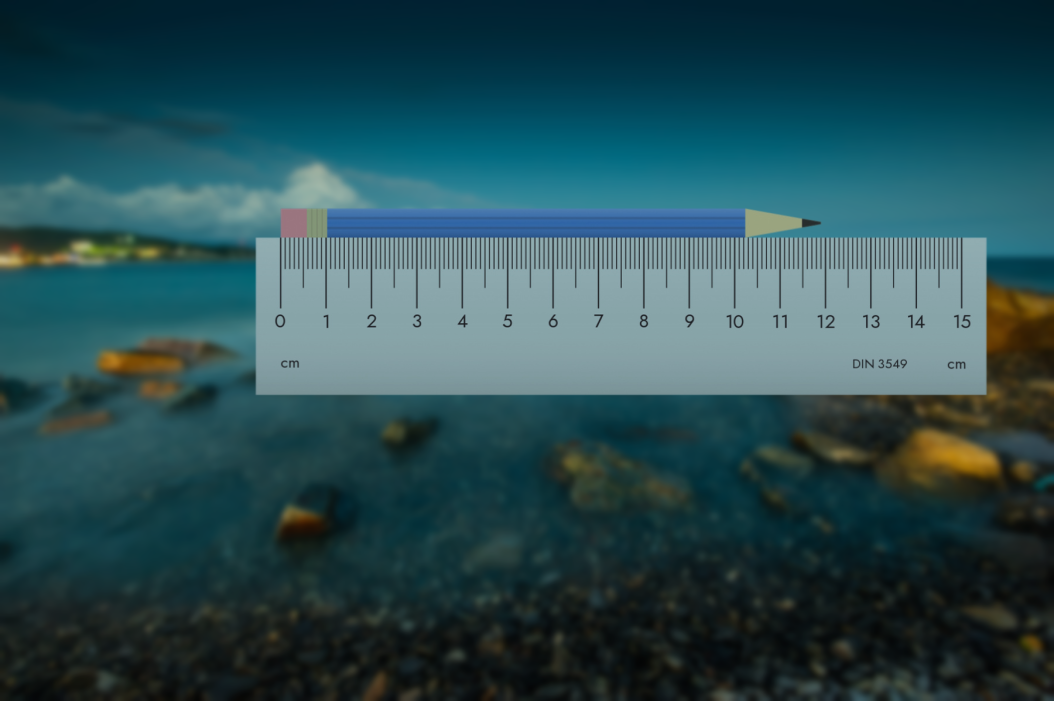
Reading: 11.9 cm
